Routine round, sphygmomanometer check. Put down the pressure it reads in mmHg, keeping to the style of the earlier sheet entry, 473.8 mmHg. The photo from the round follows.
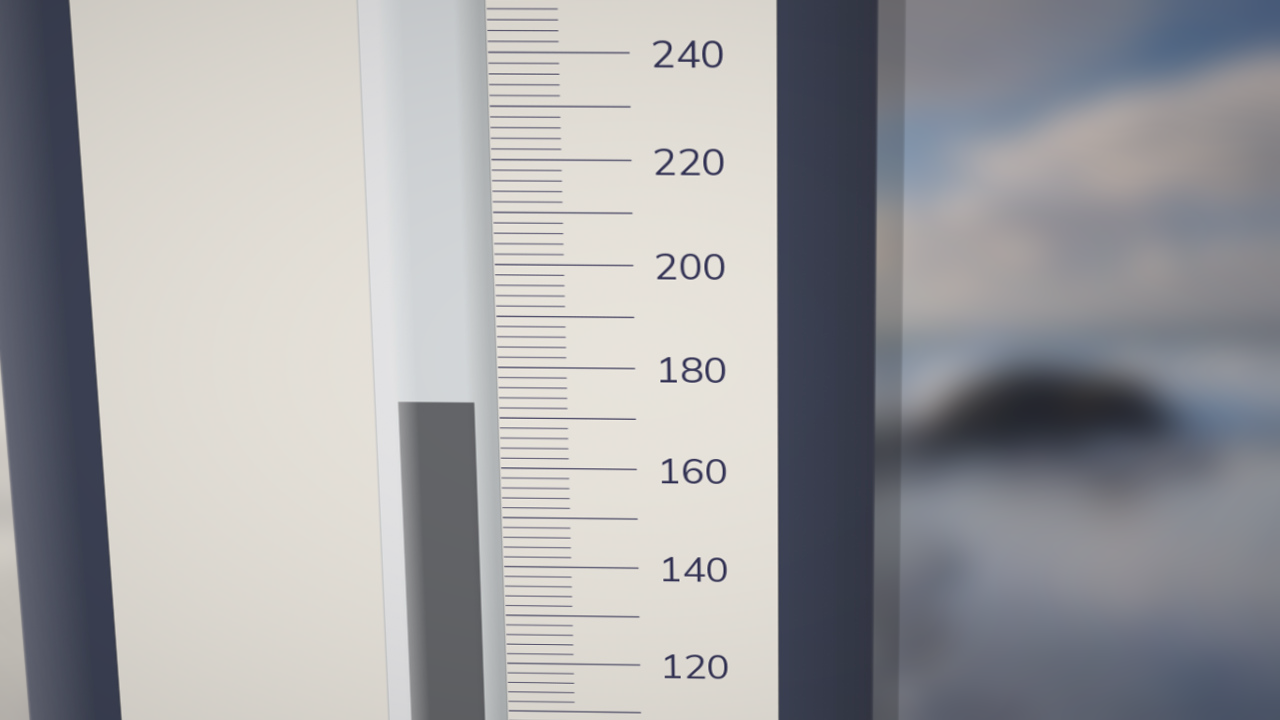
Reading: 173 mmHg
